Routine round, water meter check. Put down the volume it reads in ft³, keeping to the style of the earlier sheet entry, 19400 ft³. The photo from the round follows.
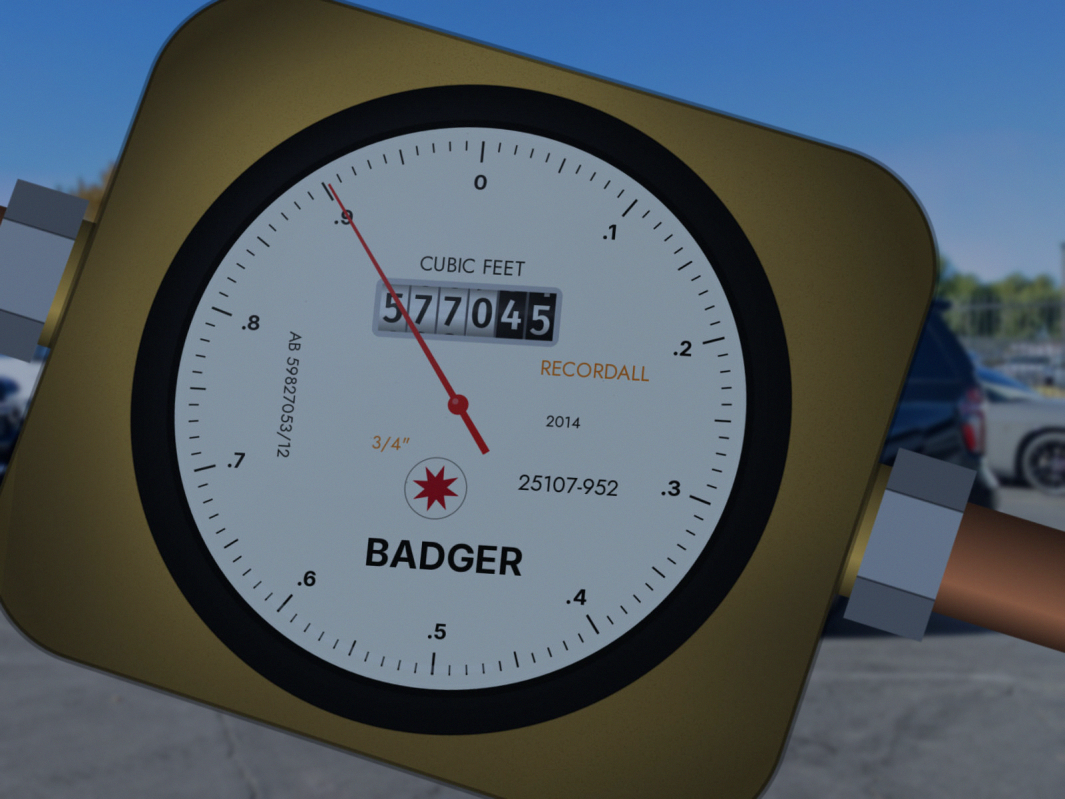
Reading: 577044.90 ft³
